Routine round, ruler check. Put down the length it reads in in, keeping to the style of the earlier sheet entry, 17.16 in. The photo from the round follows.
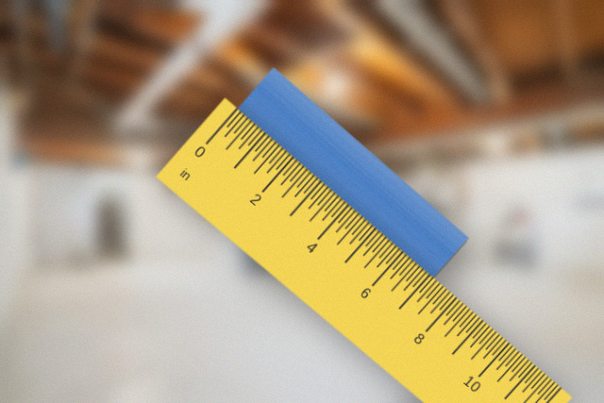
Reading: 7.125 in
